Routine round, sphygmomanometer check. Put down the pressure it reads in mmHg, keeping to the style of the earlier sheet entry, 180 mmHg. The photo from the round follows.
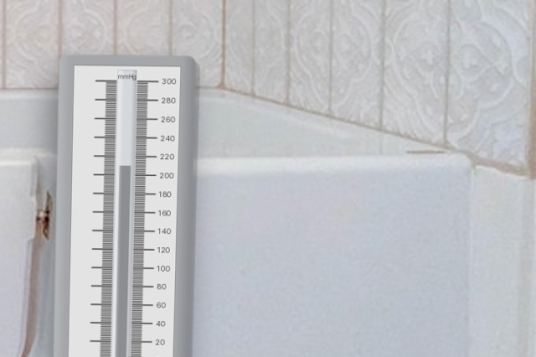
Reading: 210 mmHg
